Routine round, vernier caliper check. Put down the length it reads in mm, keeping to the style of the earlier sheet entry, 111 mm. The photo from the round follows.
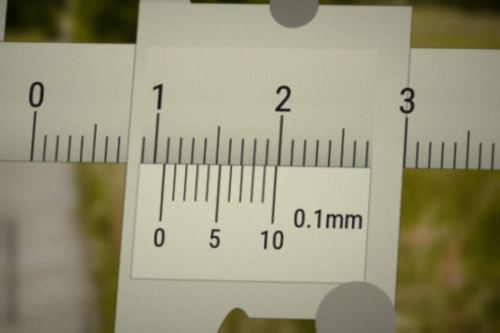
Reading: 10.8 mm
